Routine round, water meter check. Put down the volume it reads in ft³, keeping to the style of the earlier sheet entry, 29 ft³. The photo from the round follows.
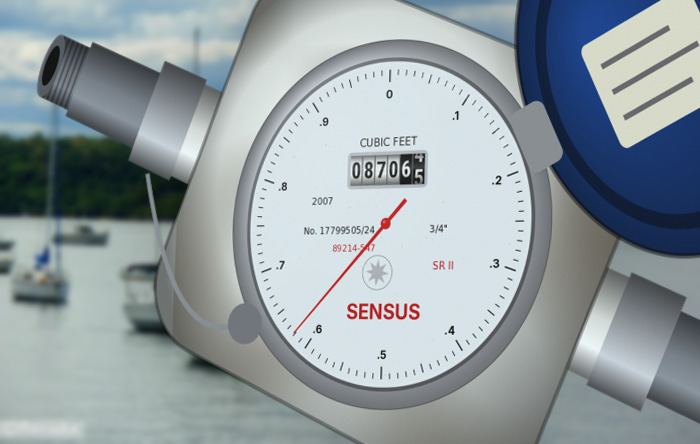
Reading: 87064.62 ft³
